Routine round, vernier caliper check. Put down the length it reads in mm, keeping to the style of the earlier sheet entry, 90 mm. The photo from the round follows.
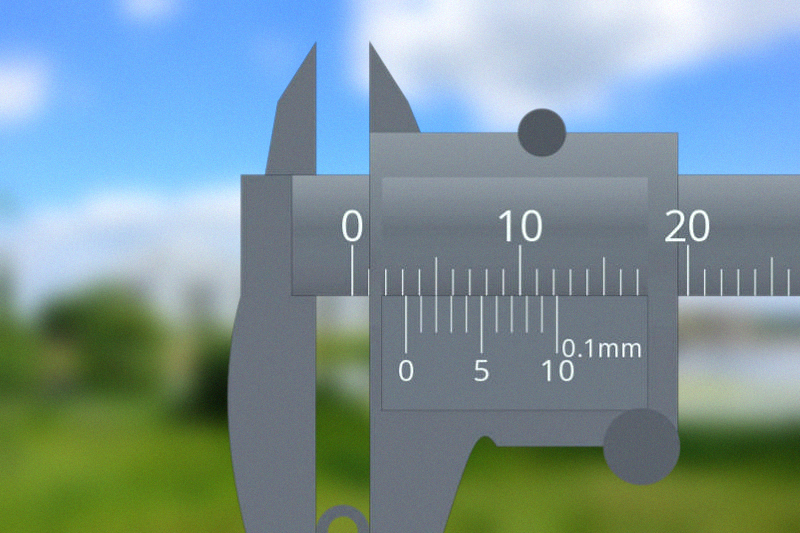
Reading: 3.2 mm
